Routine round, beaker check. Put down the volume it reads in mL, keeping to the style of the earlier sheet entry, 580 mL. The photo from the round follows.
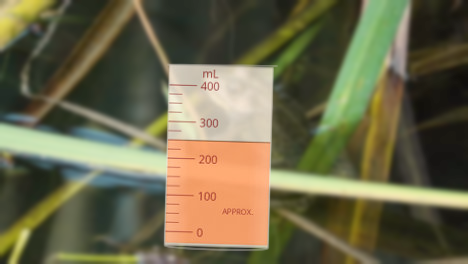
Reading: 250 mL
